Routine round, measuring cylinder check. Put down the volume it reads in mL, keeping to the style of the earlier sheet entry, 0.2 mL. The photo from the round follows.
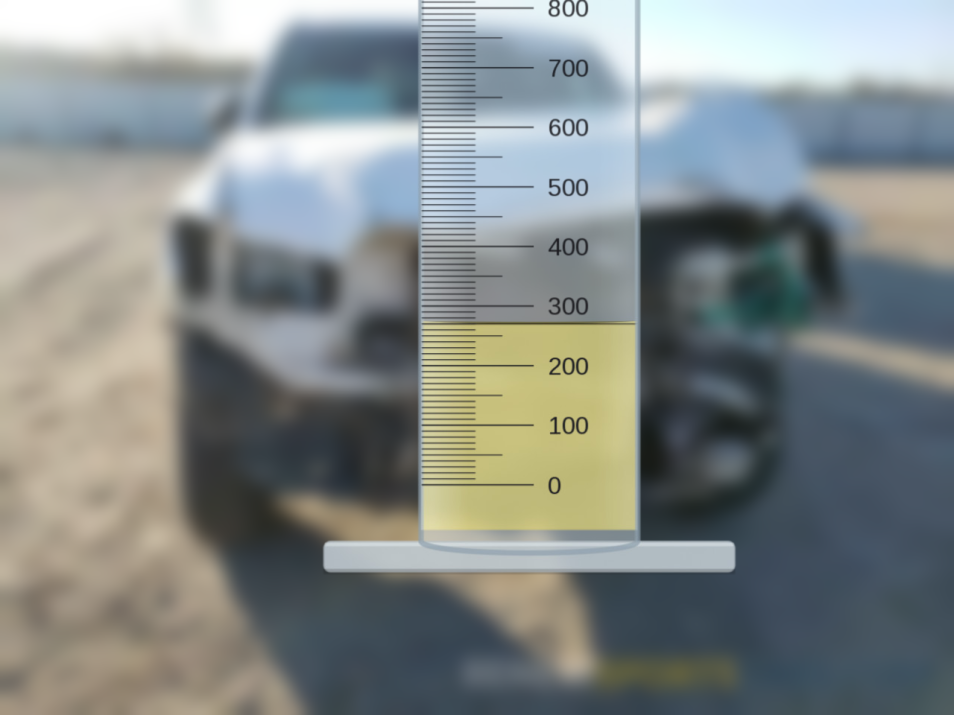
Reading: 270 mL
